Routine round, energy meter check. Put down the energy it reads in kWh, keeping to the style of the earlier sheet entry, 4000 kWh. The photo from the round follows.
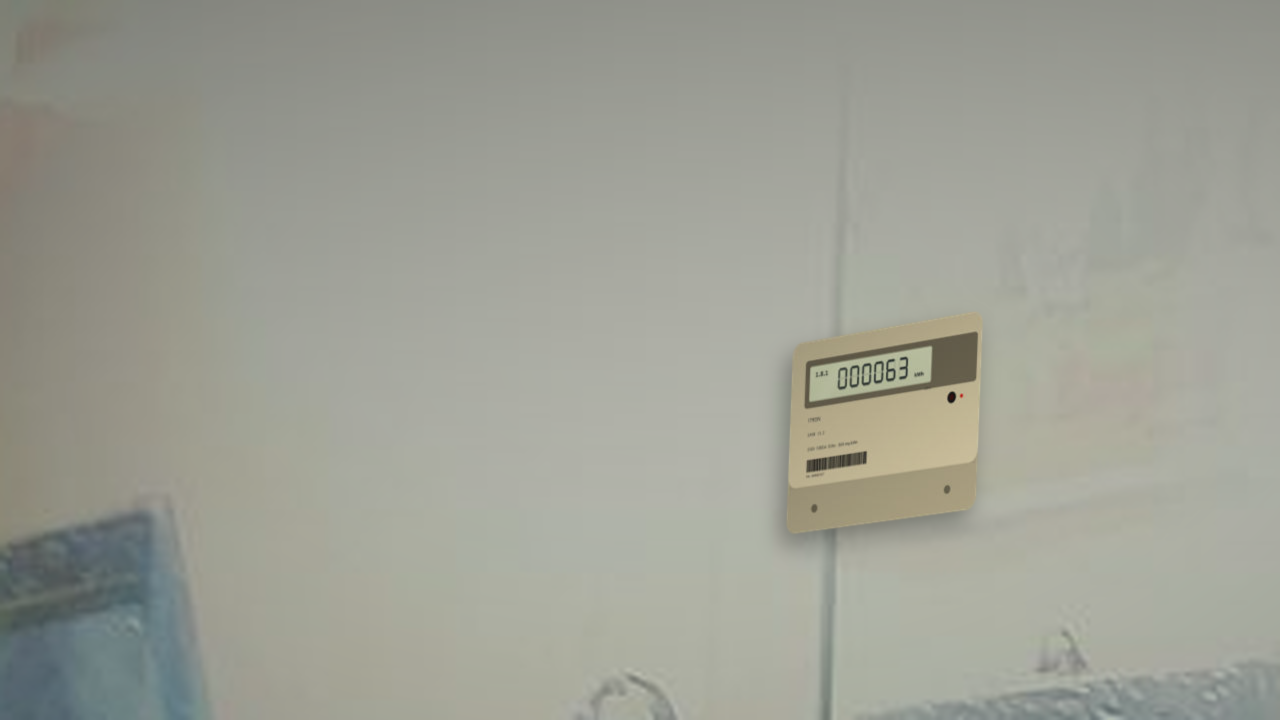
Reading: 63 kWh
